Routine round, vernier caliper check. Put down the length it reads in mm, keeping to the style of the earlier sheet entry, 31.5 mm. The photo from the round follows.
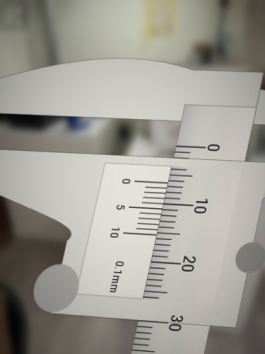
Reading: 6.4 mm
